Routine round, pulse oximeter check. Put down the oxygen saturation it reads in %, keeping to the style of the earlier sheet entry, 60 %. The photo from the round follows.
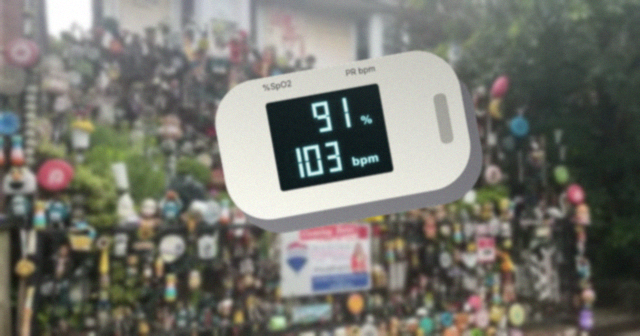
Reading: 91 %
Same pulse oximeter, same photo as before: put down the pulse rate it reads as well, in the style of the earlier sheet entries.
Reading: 103 bpm
